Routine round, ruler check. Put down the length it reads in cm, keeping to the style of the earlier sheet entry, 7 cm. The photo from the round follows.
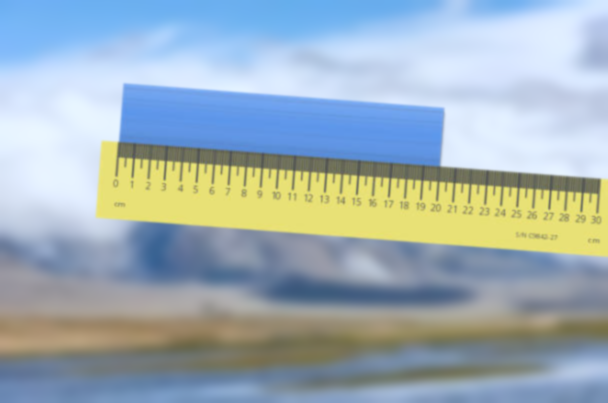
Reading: 20 cm
